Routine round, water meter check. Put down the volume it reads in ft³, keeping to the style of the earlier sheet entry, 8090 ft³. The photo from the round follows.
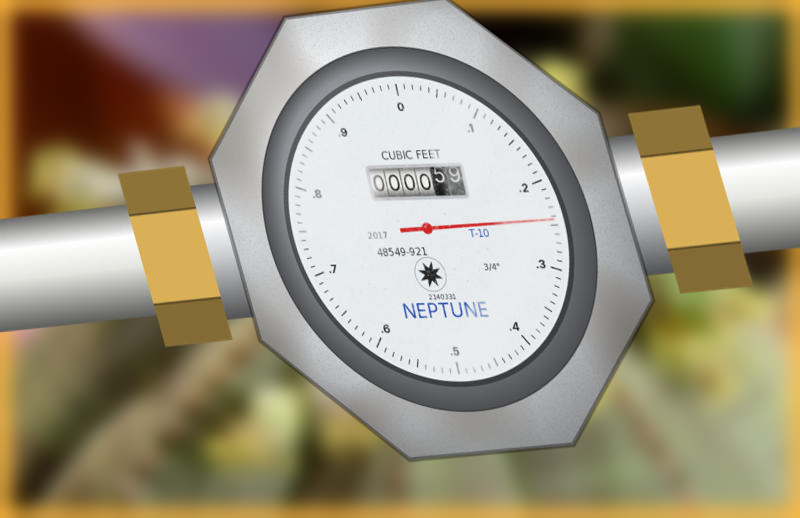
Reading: 59.24 ft³
